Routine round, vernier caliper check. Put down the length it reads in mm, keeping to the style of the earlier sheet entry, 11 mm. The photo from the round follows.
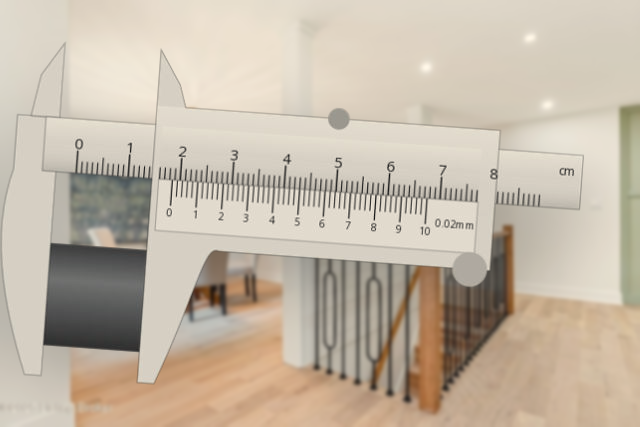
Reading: 18.5 mm
